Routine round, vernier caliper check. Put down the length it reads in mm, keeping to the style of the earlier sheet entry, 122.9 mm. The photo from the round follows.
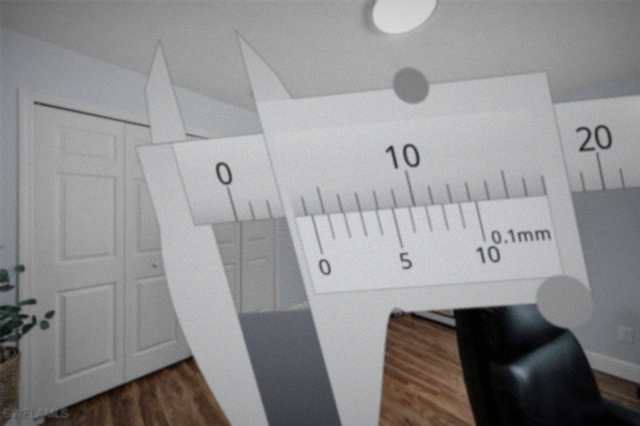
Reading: 4.3 mm
